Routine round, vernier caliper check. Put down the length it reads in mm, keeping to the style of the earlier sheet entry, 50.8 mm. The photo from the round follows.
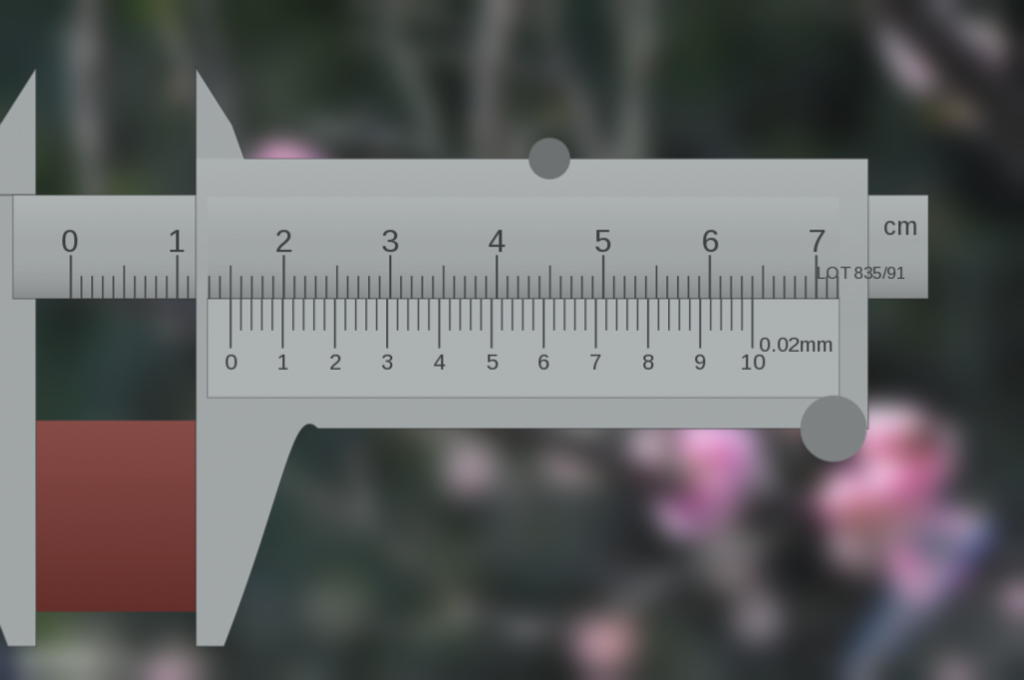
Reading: 15.0 mm
